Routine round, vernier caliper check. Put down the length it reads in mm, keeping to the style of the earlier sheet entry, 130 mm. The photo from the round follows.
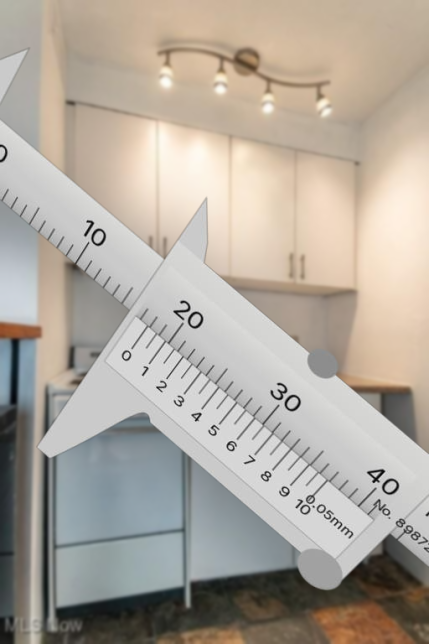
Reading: 17.8 mm
